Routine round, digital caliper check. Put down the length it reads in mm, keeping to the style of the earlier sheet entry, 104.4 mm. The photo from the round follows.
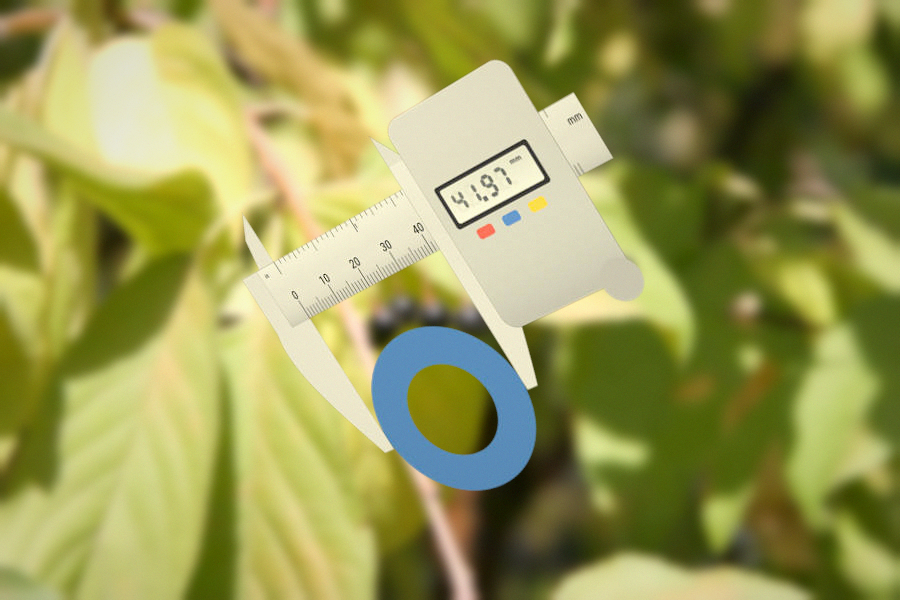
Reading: 41.97 mm
